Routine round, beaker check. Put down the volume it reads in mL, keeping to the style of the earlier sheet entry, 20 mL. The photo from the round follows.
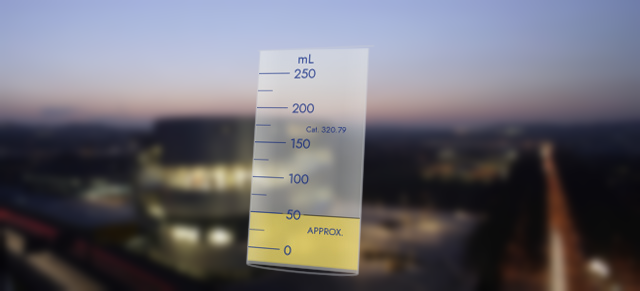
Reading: 50 mL
